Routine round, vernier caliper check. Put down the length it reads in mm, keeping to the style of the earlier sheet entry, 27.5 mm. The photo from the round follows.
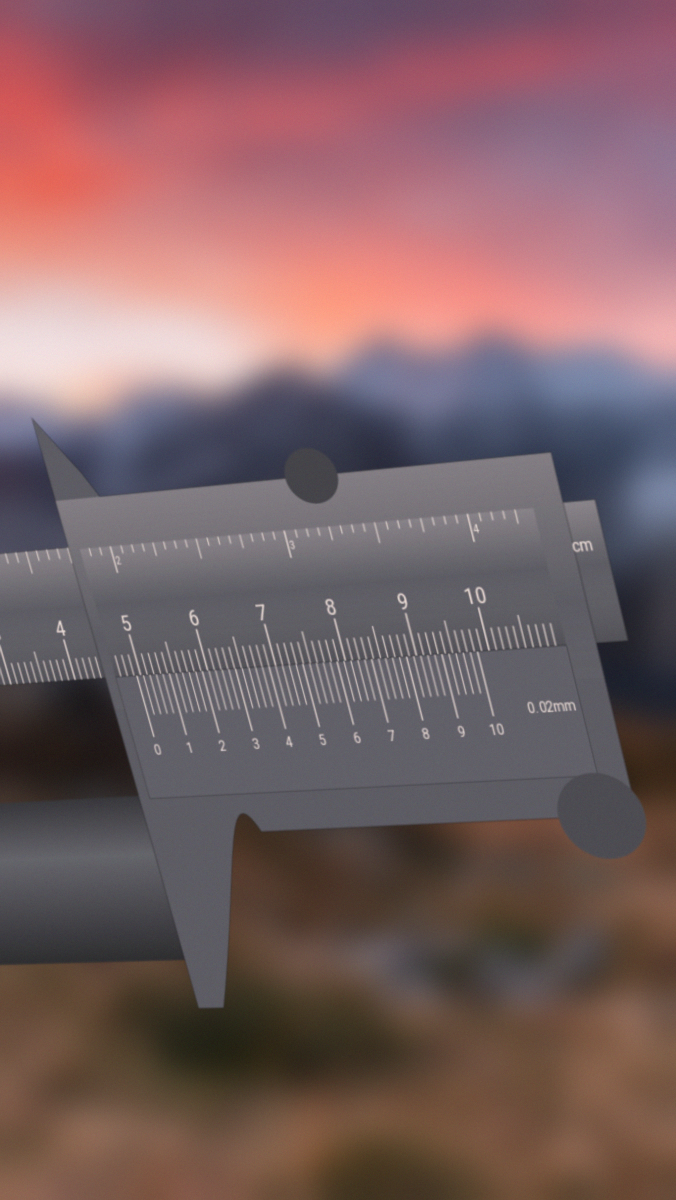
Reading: 49.4 mm
